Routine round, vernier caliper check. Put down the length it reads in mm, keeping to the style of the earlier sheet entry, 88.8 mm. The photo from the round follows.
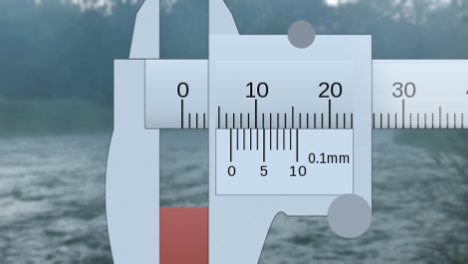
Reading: 6.6 mm
